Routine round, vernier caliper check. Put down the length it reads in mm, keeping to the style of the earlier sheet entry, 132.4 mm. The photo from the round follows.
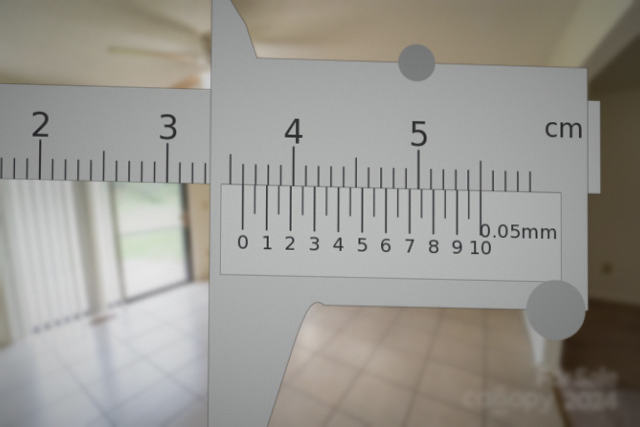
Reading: 36.0 mm
